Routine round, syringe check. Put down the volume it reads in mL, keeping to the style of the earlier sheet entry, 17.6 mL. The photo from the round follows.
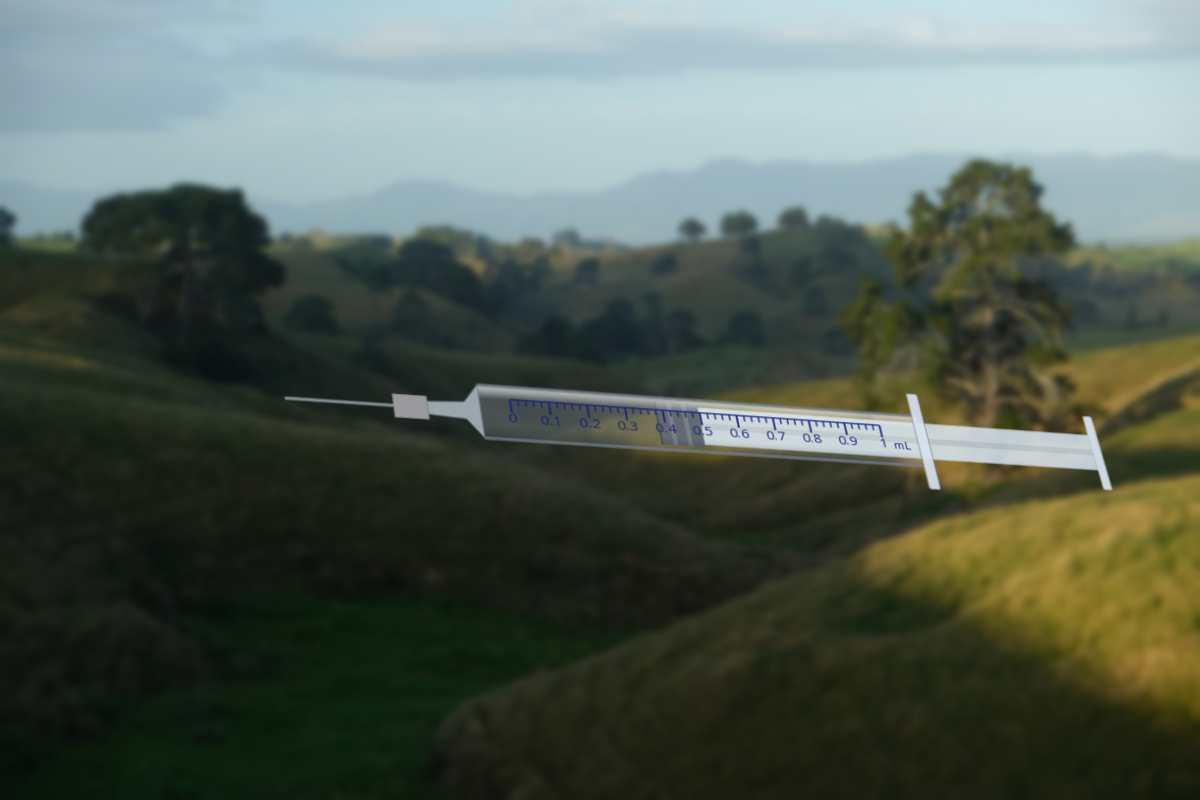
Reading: 0.38 mL
